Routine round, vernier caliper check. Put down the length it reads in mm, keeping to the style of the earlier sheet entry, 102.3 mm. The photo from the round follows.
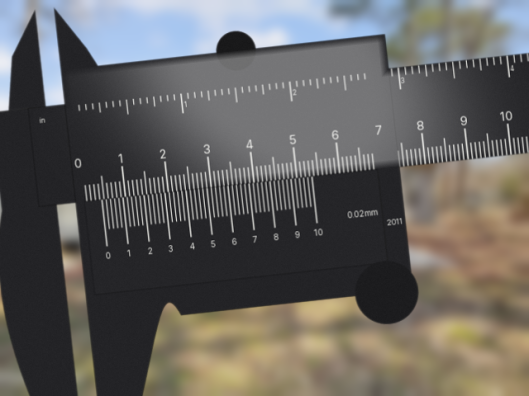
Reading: 4.5 mm
